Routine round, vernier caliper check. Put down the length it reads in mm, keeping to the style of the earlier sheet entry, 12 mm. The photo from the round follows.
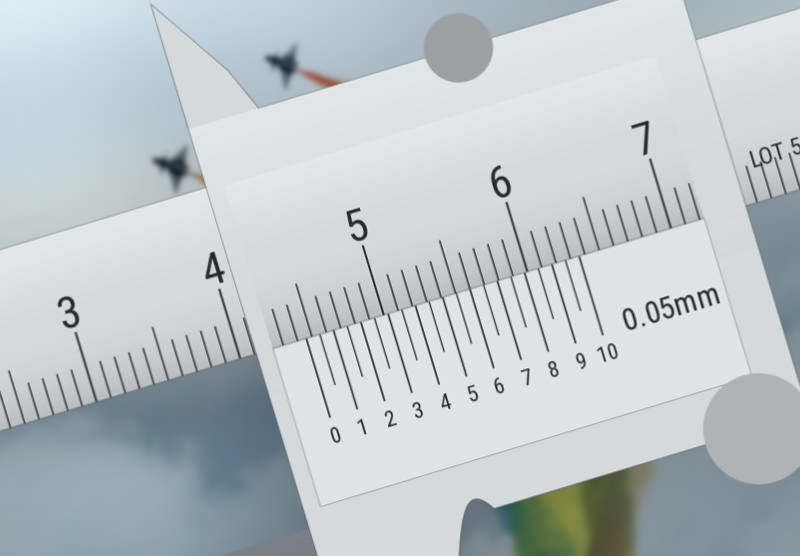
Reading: 44.6 mm
